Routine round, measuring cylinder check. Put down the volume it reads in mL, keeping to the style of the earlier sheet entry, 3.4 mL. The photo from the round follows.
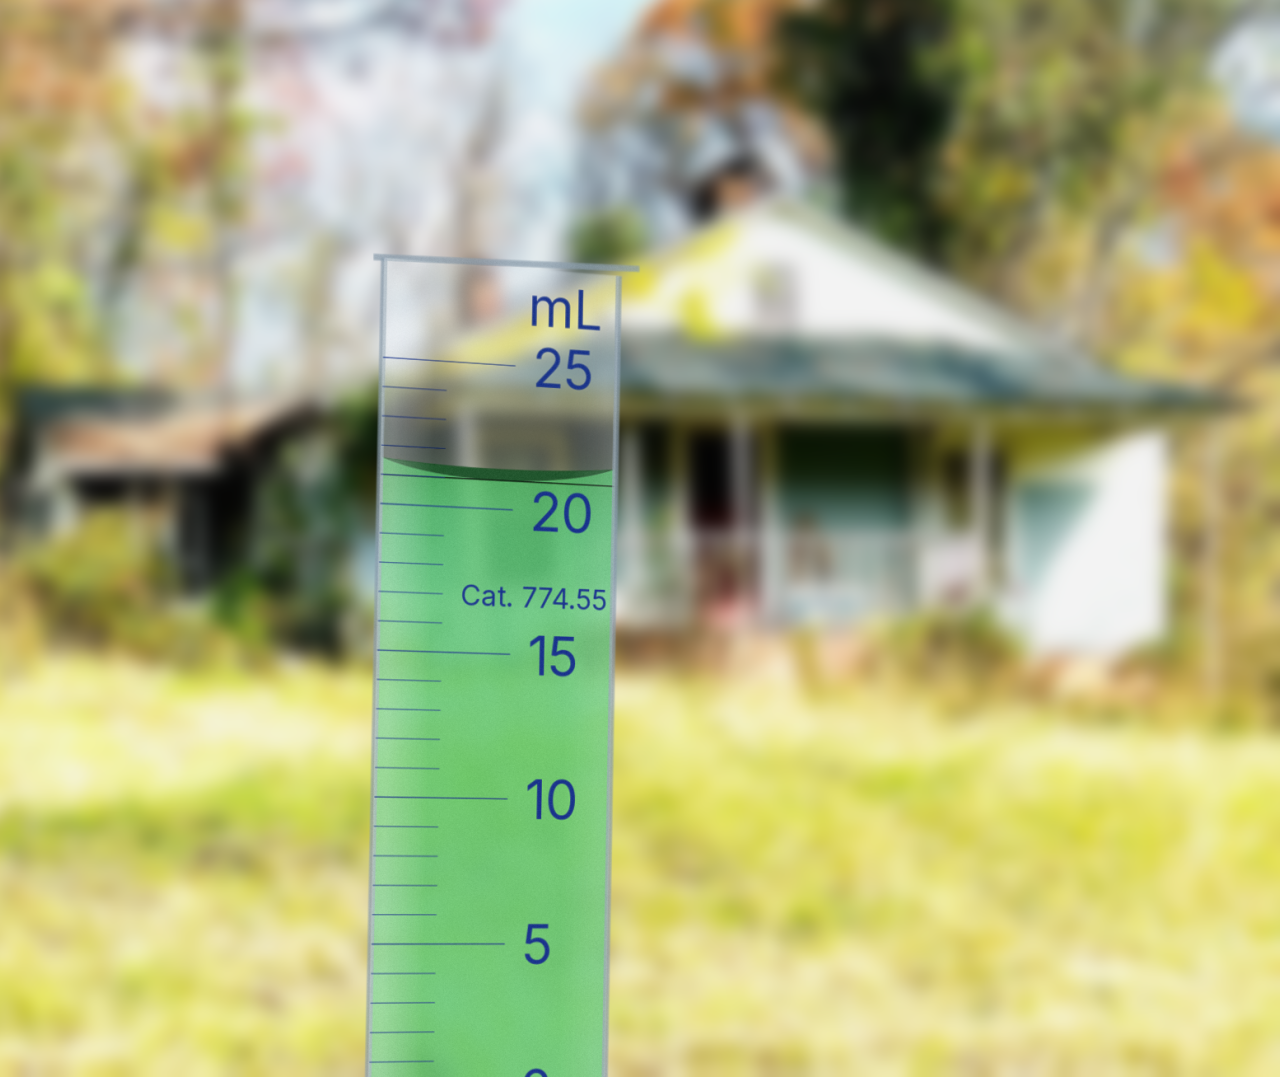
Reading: 21 mL
